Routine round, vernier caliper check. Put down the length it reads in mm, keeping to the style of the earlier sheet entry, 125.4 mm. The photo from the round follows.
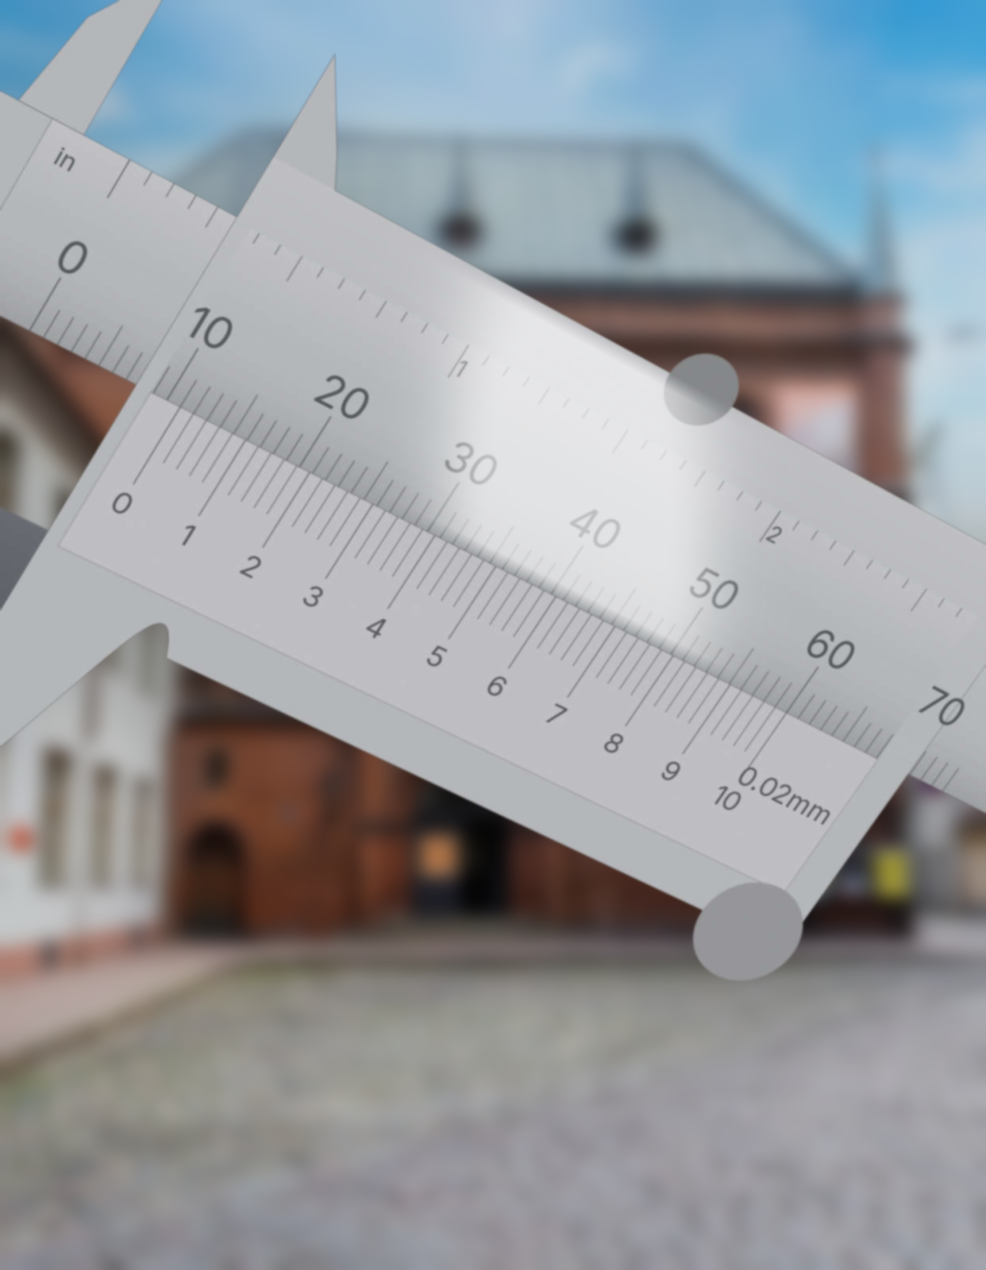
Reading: 11.0 mm
